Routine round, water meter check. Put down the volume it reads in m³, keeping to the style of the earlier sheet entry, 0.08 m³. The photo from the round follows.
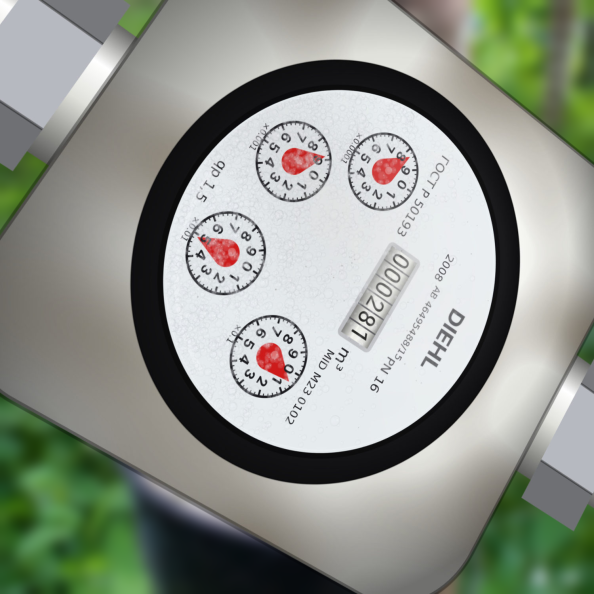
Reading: 281.0488 m³
